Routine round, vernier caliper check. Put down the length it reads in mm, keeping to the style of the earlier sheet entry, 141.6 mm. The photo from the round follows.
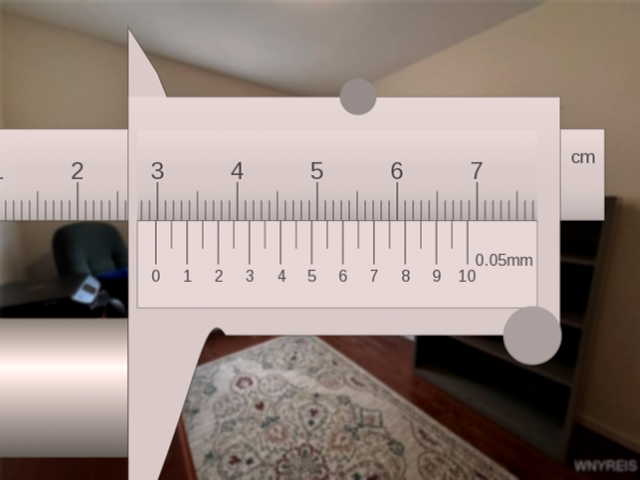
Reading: 29.8 mm
